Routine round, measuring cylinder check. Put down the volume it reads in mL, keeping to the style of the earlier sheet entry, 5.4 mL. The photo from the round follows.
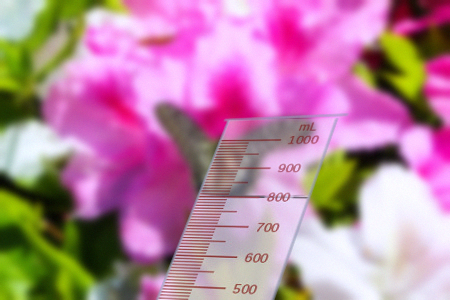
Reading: 800 mL
